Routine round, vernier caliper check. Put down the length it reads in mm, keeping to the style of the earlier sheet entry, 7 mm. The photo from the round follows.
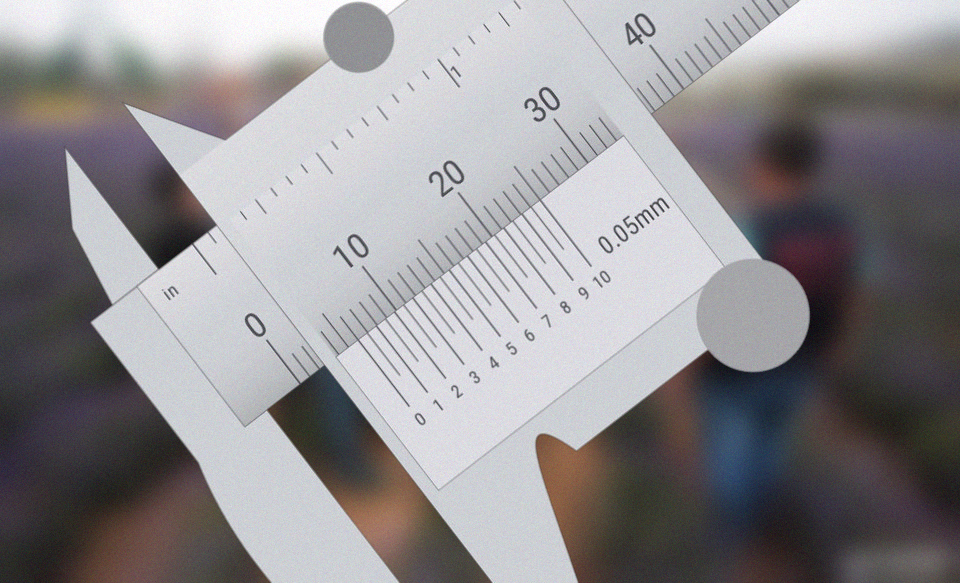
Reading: 6.0 mm
